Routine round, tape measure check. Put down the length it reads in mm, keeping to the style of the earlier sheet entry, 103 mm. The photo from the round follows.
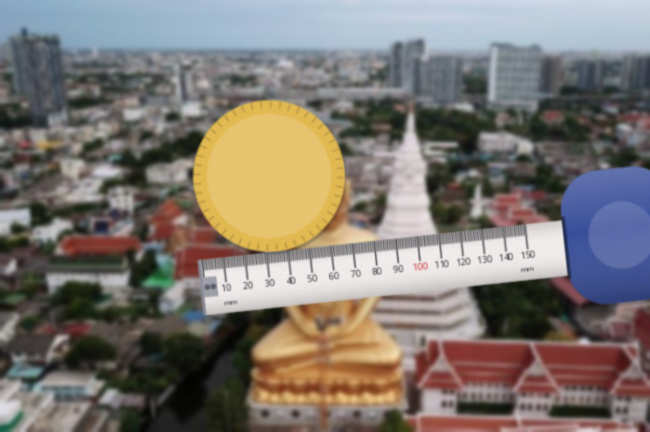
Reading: 70 mm
